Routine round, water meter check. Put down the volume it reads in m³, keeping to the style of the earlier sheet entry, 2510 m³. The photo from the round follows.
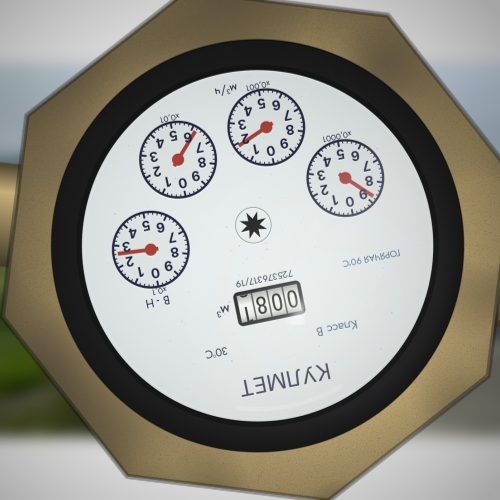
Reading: 81.2618 m³
